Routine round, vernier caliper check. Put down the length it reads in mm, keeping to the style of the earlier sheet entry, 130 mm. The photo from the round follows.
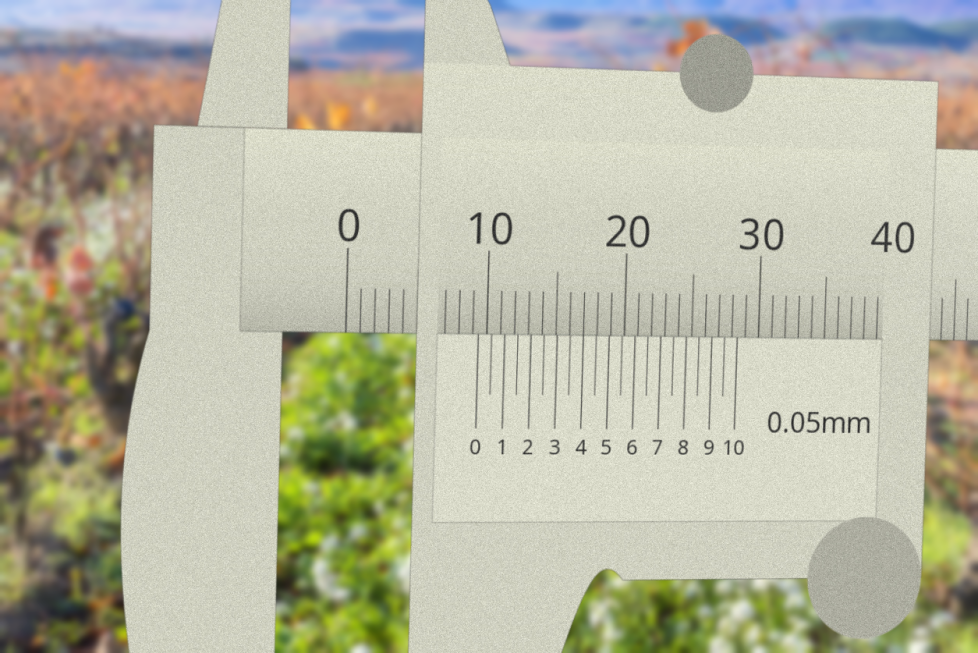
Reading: 9.4 mm
